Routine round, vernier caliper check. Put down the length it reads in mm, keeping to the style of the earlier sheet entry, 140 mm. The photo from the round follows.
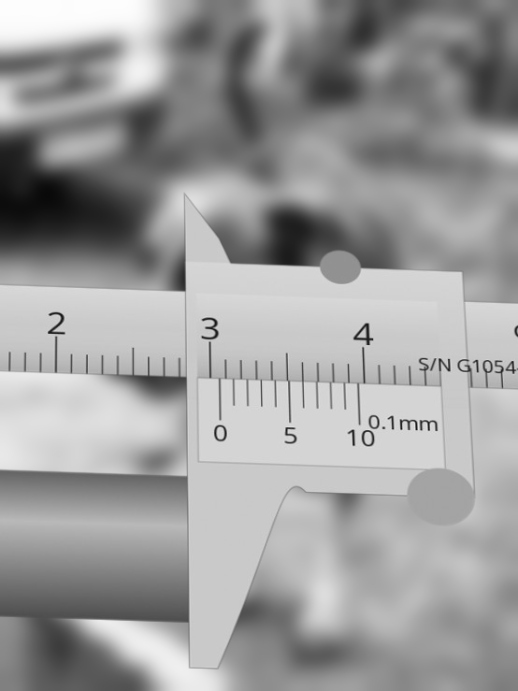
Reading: 30.6 mm
